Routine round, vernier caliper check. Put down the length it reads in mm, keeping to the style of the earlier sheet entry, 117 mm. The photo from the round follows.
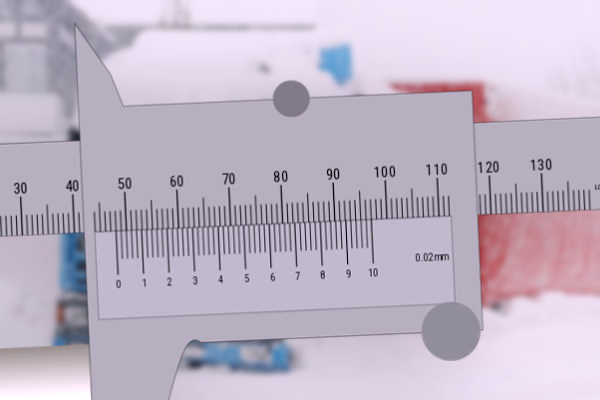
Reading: 48.0 mm
